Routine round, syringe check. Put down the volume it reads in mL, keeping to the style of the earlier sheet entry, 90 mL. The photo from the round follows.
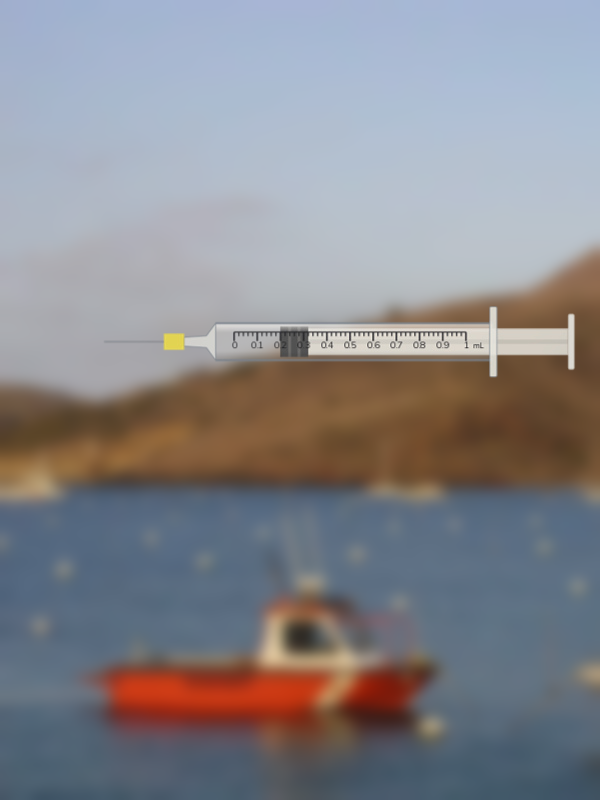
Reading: 0.2 mL
